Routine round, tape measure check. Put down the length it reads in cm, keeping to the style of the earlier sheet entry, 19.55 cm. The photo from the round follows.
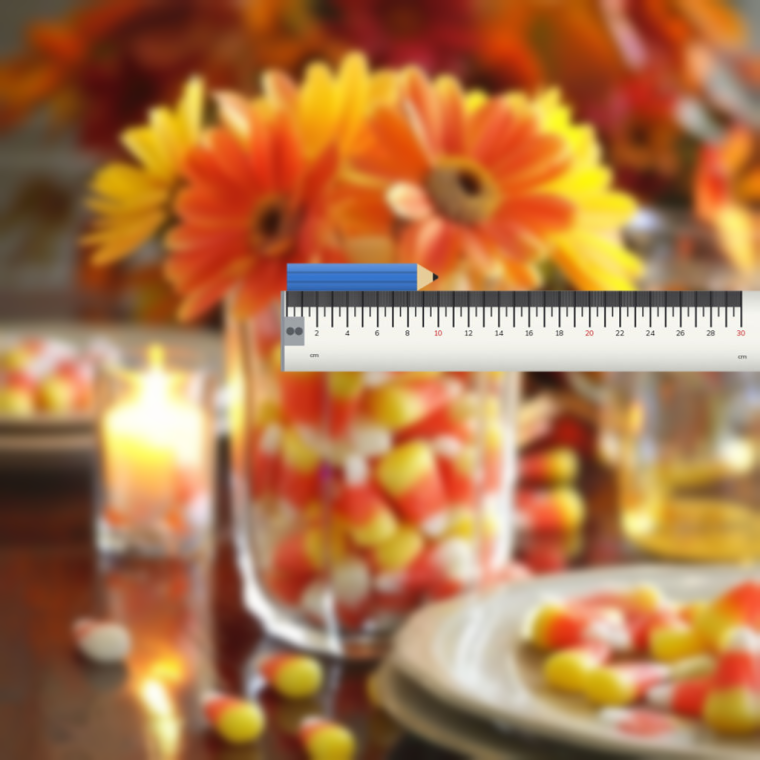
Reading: 10 cm
